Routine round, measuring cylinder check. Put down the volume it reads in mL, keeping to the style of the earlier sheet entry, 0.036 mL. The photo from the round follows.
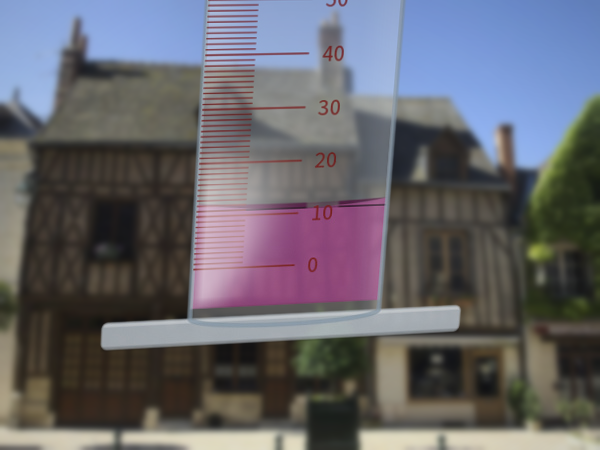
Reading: 11 mL
